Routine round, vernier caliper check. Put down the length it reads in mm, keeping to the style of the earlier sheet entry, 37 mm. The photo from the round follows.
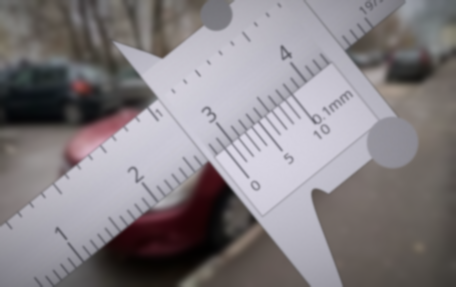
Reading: 29.0 mm
